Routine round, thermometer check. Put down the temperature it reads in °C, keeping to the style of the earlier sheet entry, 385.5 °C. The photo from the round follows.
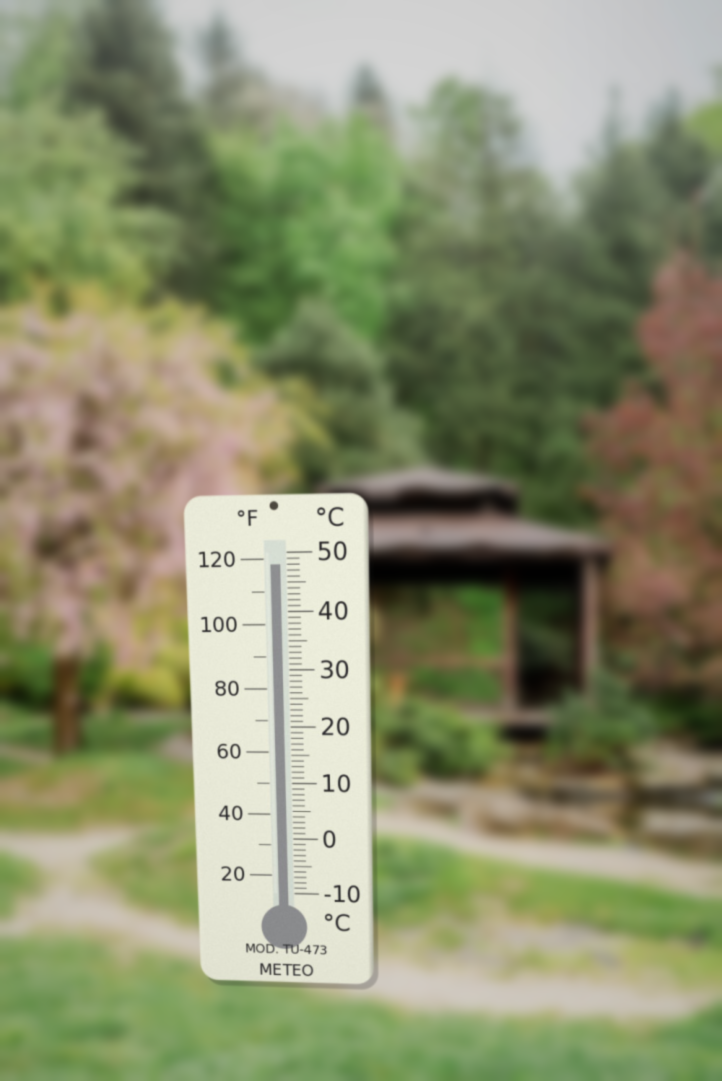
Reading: 48 °C
